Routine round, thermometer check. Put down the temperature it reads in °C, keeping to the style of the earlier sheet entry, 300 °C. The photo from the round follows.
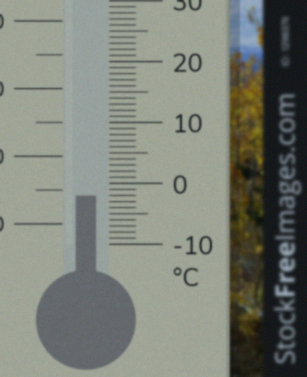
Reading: -2 °C
